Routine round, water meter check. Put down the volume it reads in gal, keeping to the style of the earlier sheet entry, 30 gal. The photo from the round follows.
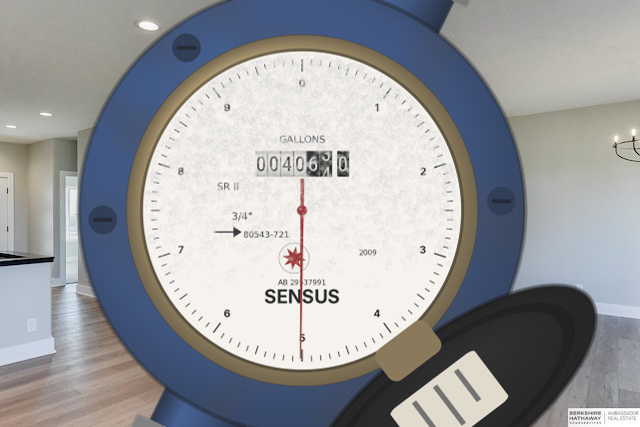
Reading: 40635.0 gal
